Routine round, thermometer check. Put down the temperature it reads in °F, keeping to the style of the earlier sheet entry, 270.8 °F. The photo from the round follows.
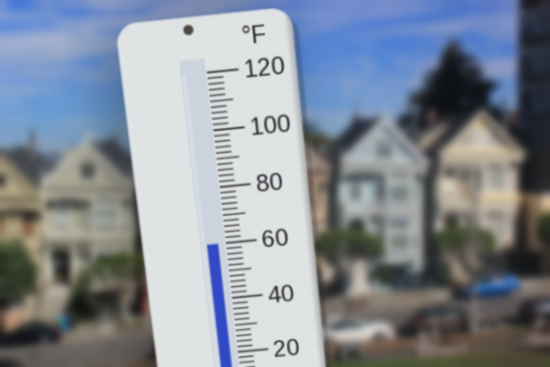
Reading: 60 °F
